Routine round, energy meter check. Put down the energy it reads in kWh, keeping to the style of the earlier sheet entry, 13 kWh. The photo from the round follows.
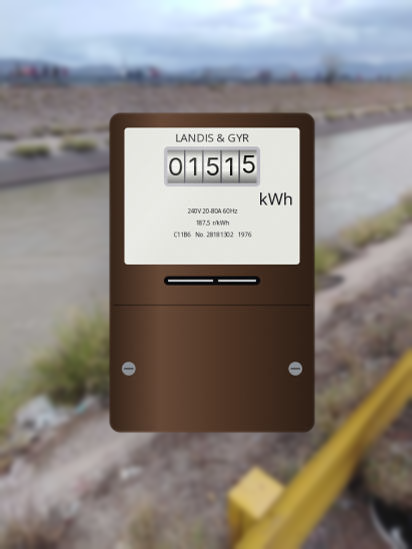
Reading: 1515 kWh
